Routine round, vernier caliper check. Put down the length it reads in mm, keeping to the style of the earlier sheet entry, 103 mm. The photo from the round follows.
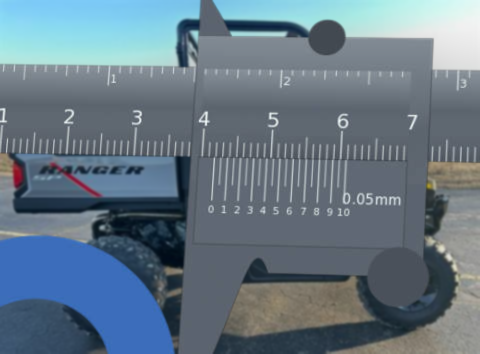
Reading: 41.8 mm
